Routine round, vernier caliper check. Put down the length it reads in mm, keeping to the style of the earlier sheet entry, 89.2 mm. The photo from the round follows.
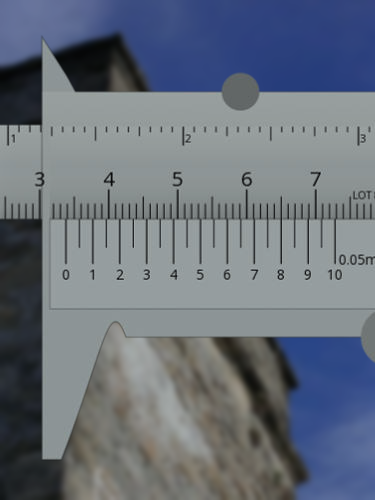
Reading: 33.8 mm
